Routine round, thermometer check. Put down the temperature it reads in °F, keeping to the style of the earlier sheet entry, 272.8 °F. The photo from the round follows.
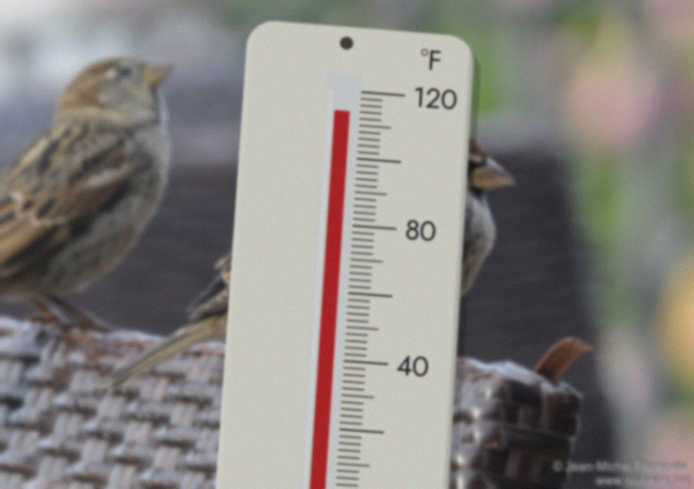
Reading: 114 °F
